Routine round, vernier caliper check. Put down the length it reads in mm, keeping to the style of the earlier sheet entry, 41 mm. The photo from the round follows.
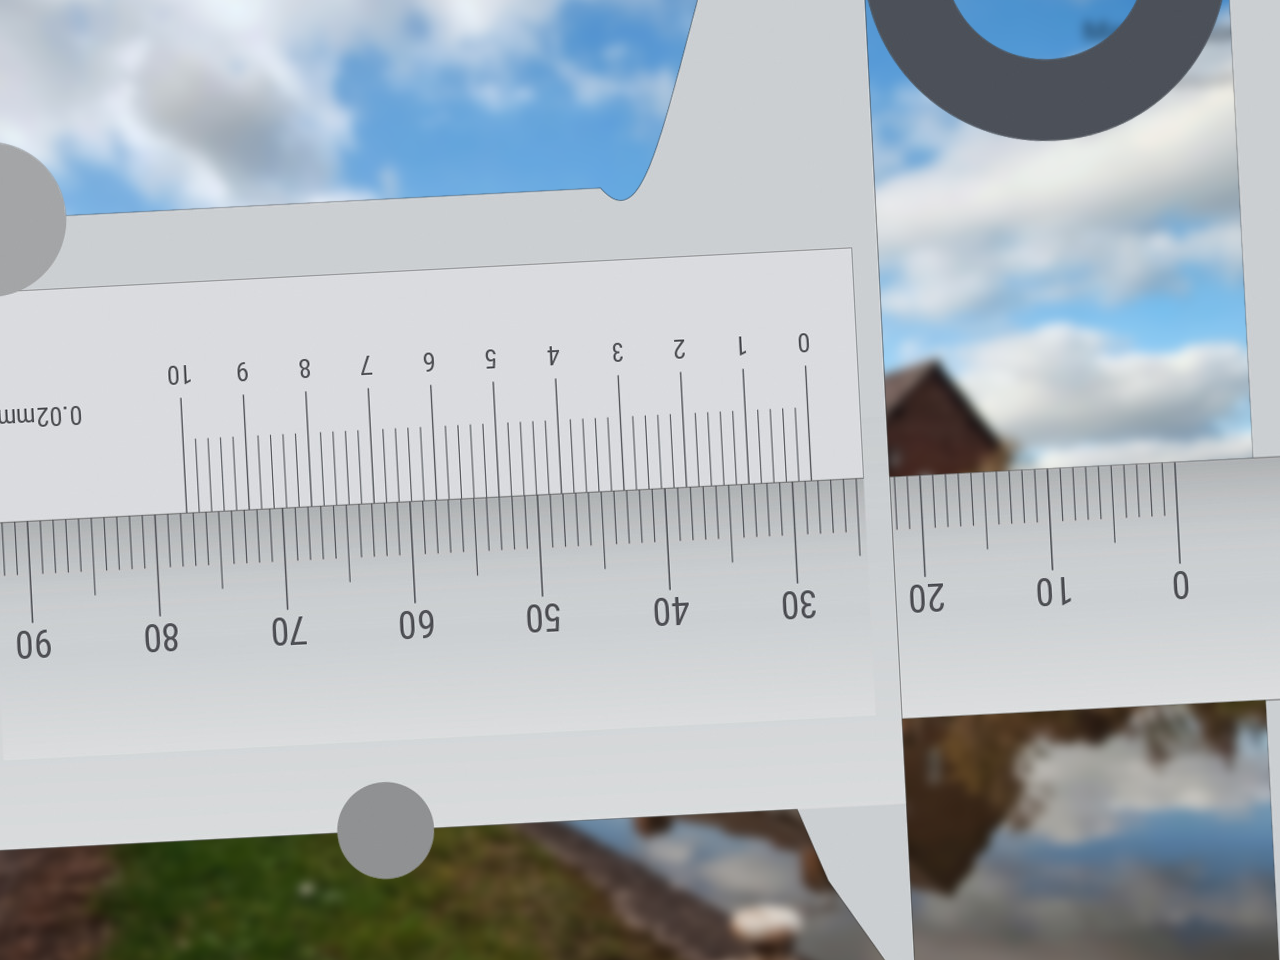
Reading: 28.5 mm
